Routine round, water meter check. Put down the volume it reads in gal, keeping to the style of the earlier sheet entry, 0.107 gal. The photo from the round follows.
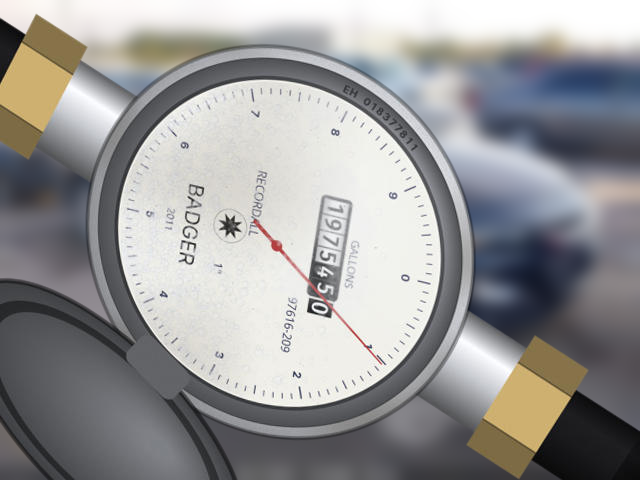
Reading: 1975451.0 gal
